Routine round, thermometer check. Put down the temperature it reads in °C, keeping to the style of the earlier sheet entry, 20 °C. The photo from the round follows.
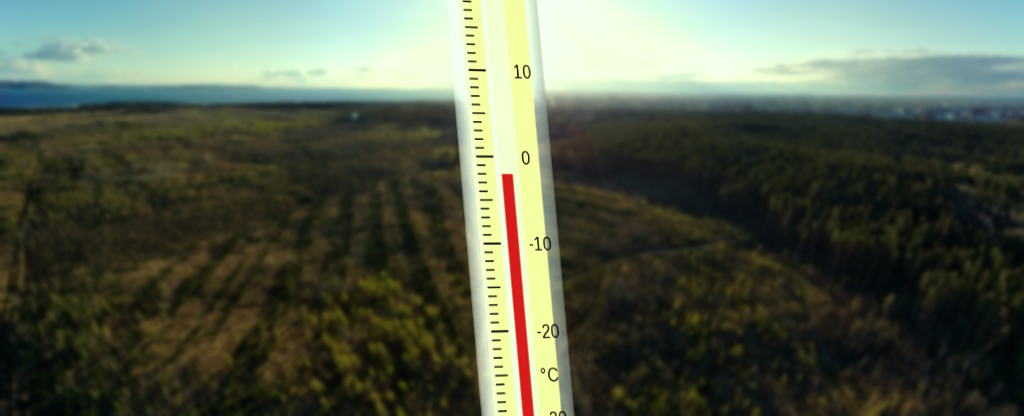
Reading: -2 °C
